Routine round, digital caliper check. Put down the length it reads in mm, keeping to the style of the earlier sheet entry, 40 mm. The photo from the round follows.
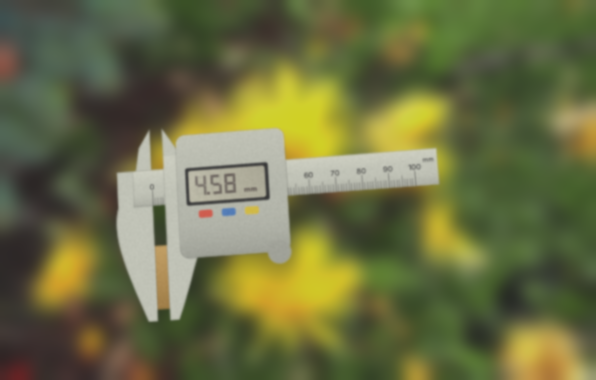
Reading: 4.58 mm
